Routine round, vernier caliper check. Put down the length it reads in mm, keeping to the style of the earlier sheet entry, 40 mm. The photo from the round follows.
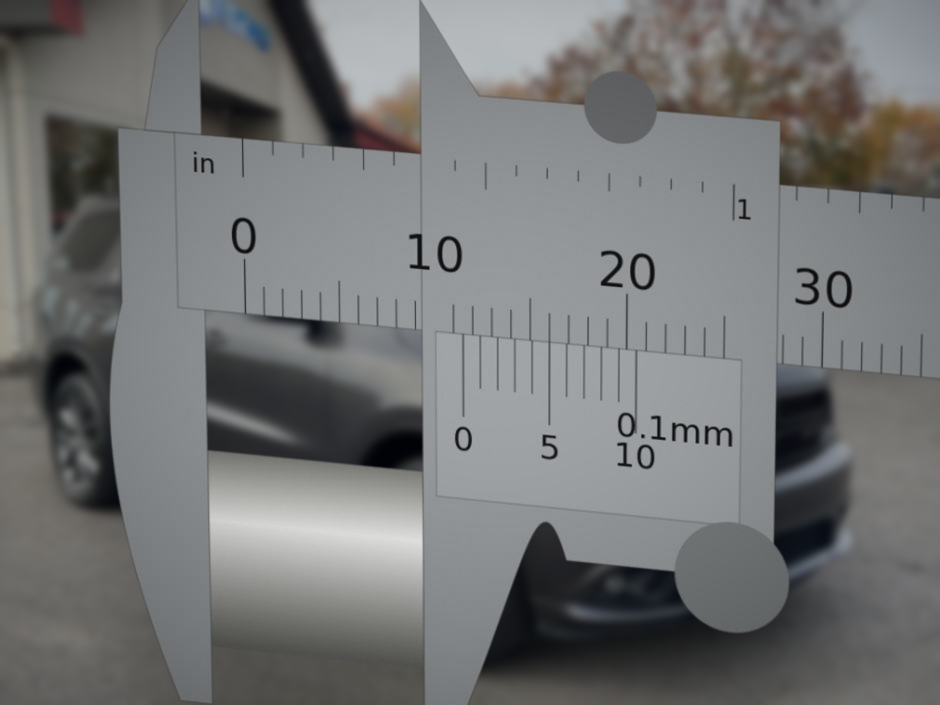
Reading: 11.5 mm
